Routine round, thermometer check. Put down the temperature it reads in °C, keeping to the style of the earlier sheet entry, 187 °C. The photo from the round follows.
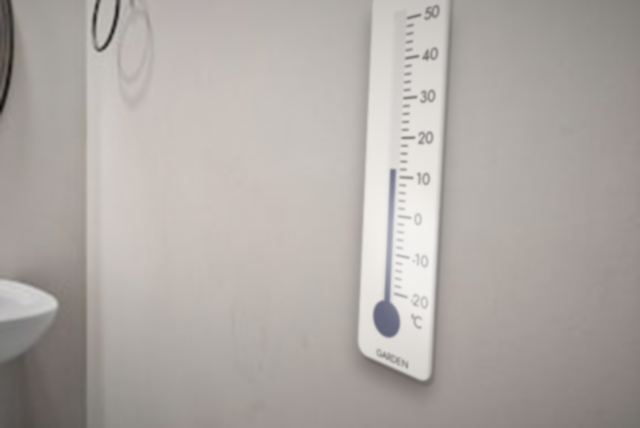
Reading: 12 °C
